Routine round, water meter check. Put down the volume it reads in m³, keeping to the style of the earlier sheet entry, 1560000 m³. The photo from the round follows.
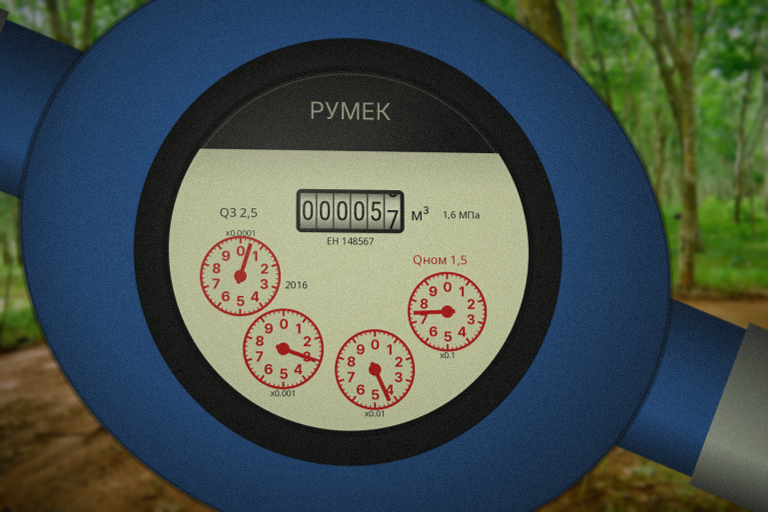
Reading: 56.7430 m³
